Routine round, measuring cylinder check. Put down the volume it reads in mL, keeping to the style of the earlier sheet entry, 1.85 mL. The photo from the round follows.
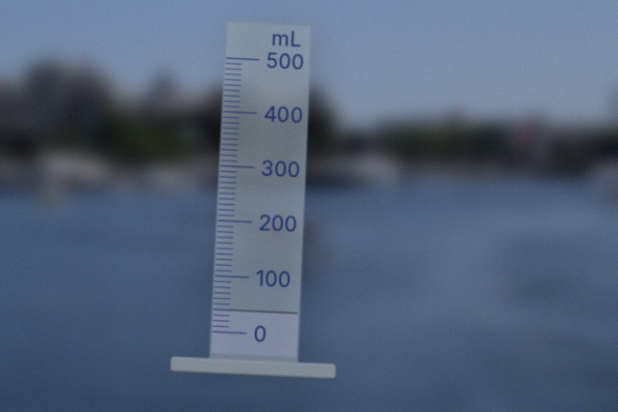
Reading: 40 mL
